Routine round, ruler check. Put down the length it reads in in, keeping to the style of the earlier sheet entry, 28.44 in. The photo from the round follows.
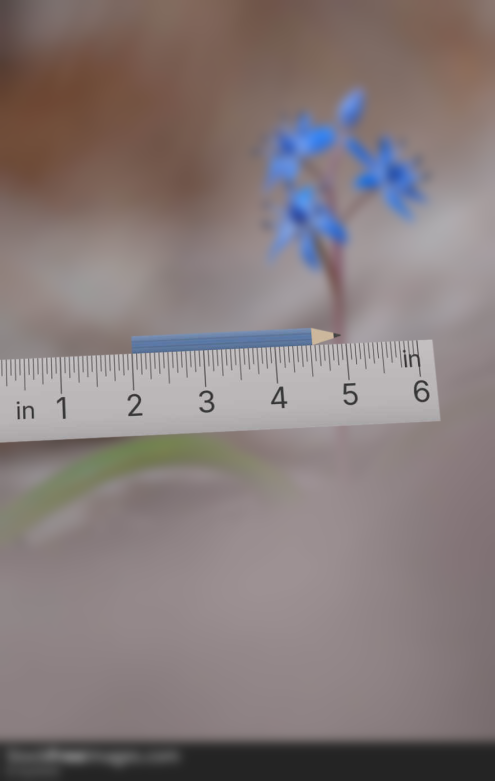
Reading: 2.9375 in
